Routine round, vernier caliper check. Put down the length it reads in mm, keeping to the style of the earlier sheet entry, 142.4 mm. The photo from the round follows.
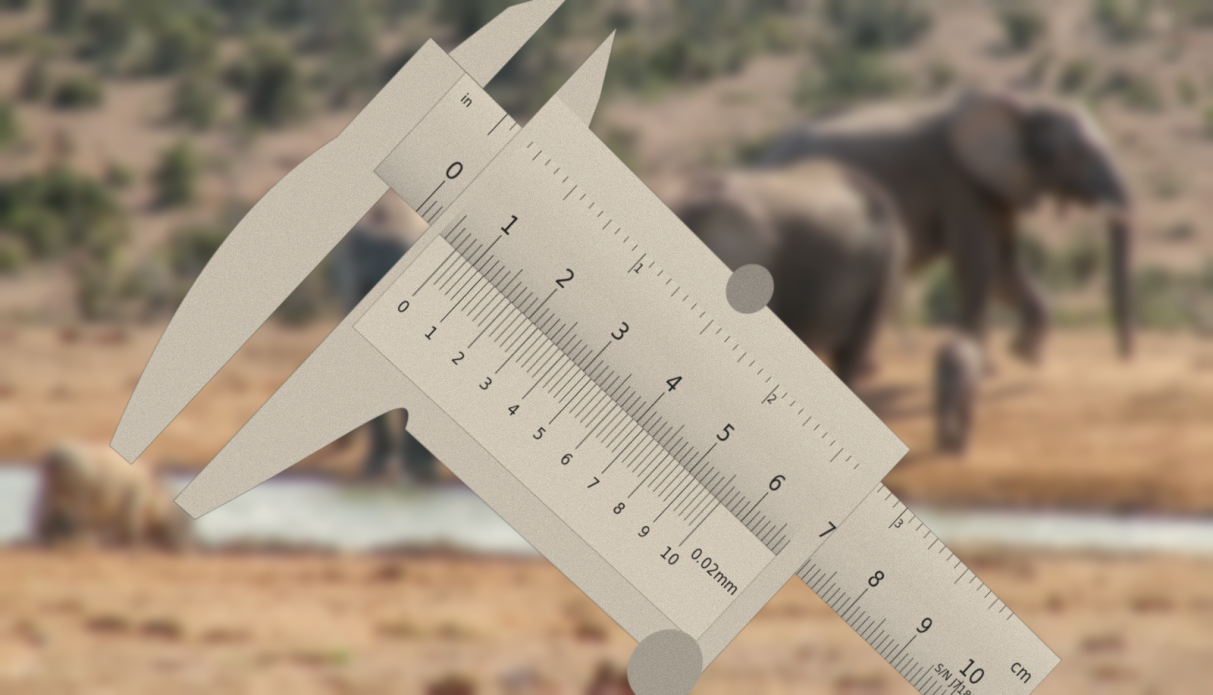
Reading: 7.0 mm
